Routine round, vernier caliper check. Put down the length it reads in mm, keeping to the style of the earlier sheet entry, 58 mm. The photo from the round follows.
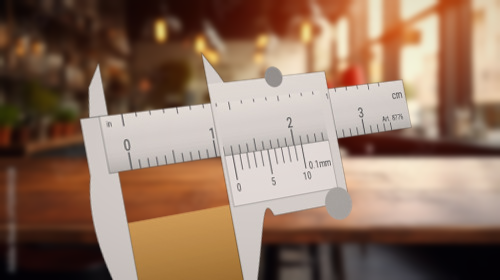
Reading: 12.0 mm
